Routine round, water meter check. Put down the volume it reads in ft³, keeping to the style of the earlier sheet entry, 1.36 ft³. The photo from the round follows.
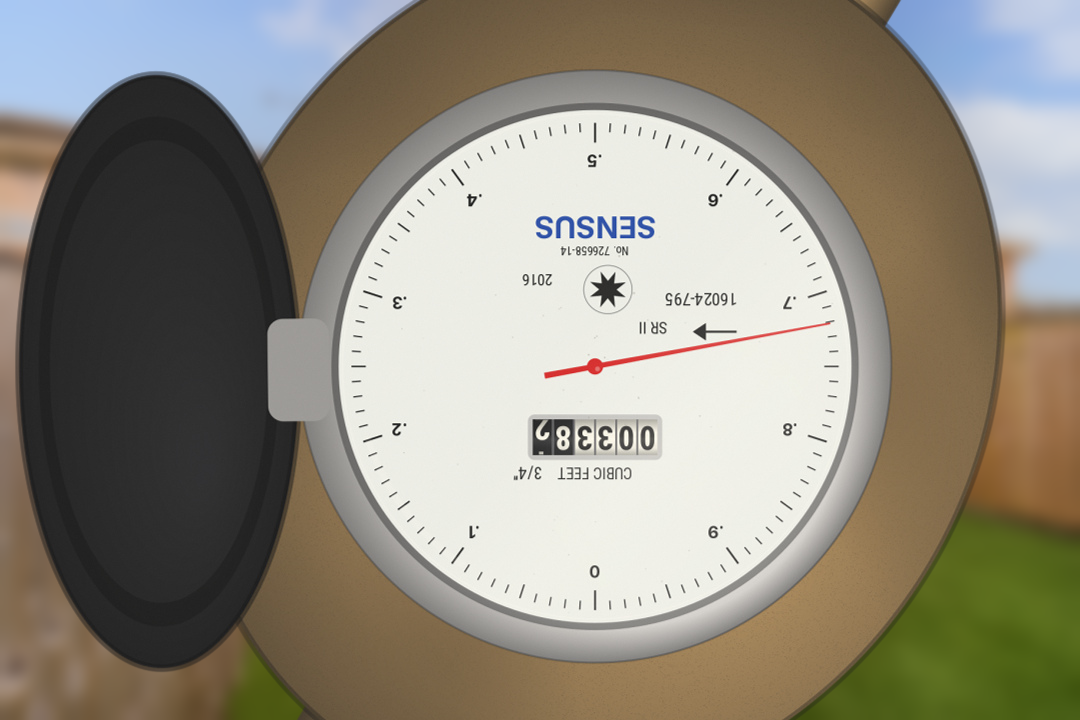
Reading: 3381.72 ft³
